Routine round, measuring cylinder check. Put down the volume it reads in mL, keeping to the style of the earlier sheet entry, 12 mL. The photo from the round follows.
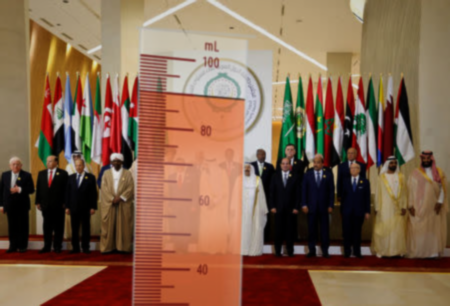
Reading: 90 mL
